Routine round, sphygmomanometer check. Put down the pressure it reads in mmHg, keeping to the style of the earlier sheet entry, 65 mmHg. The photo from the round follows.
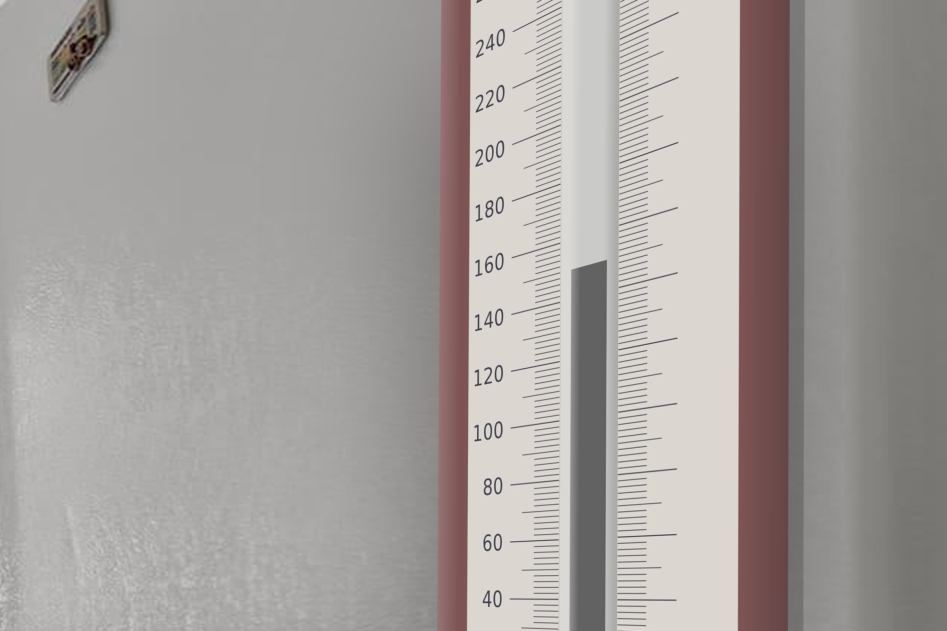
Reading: 150 mmHg
